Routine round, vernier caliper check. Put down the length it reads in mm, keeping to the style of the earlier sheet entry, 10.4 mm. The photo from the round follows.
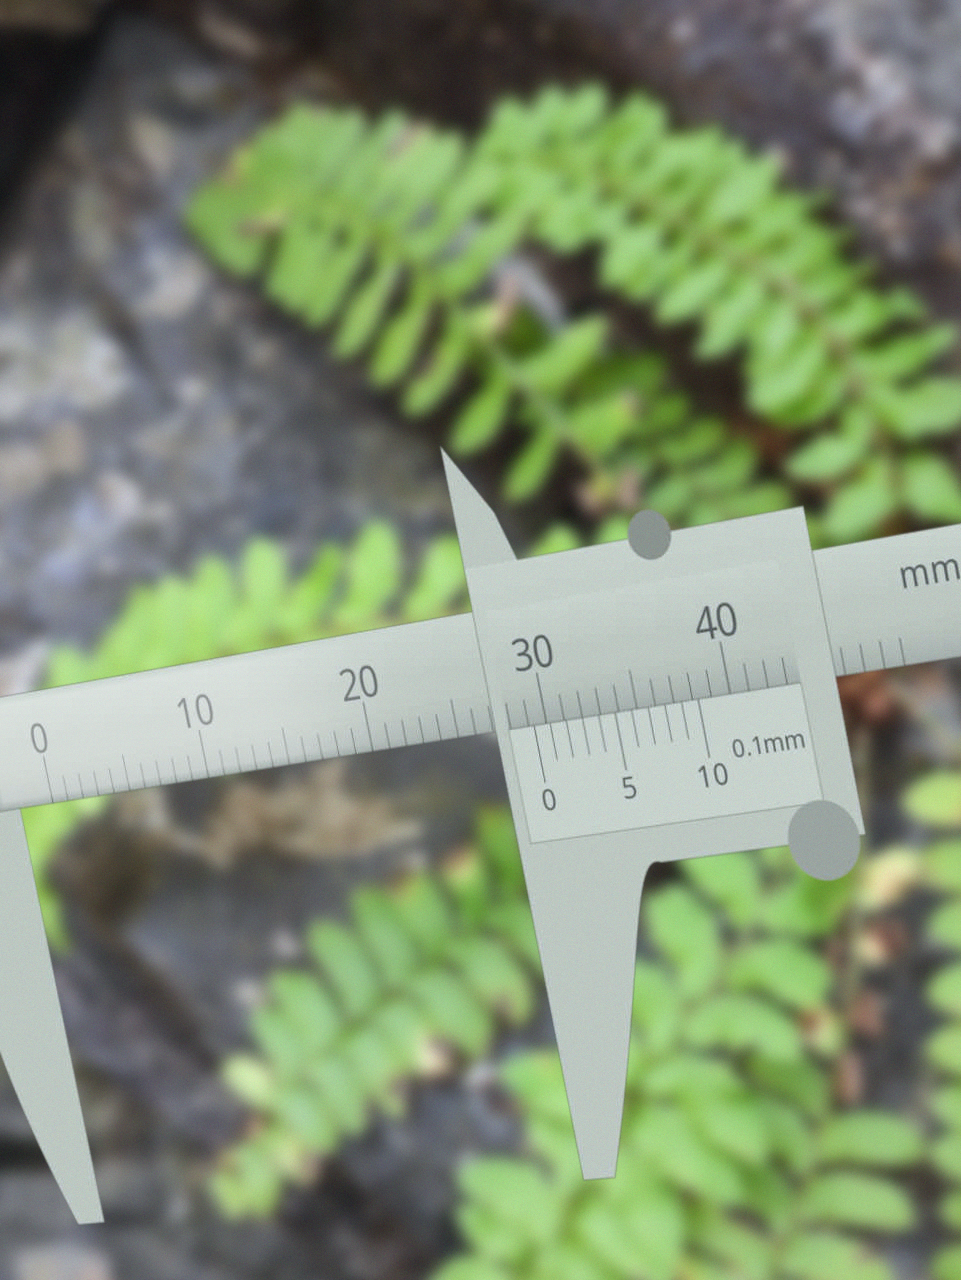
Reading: 29.3 mm
